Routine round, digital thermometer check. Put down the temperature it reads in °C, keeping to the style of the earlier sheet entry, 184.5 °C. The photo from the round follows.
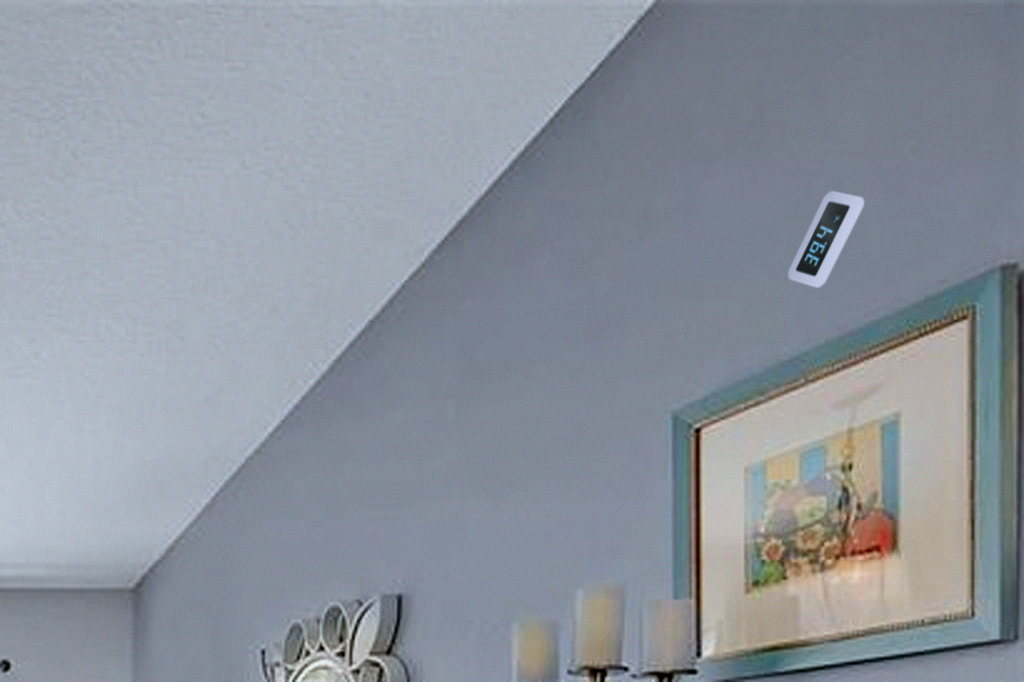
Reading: 39.4 °C
